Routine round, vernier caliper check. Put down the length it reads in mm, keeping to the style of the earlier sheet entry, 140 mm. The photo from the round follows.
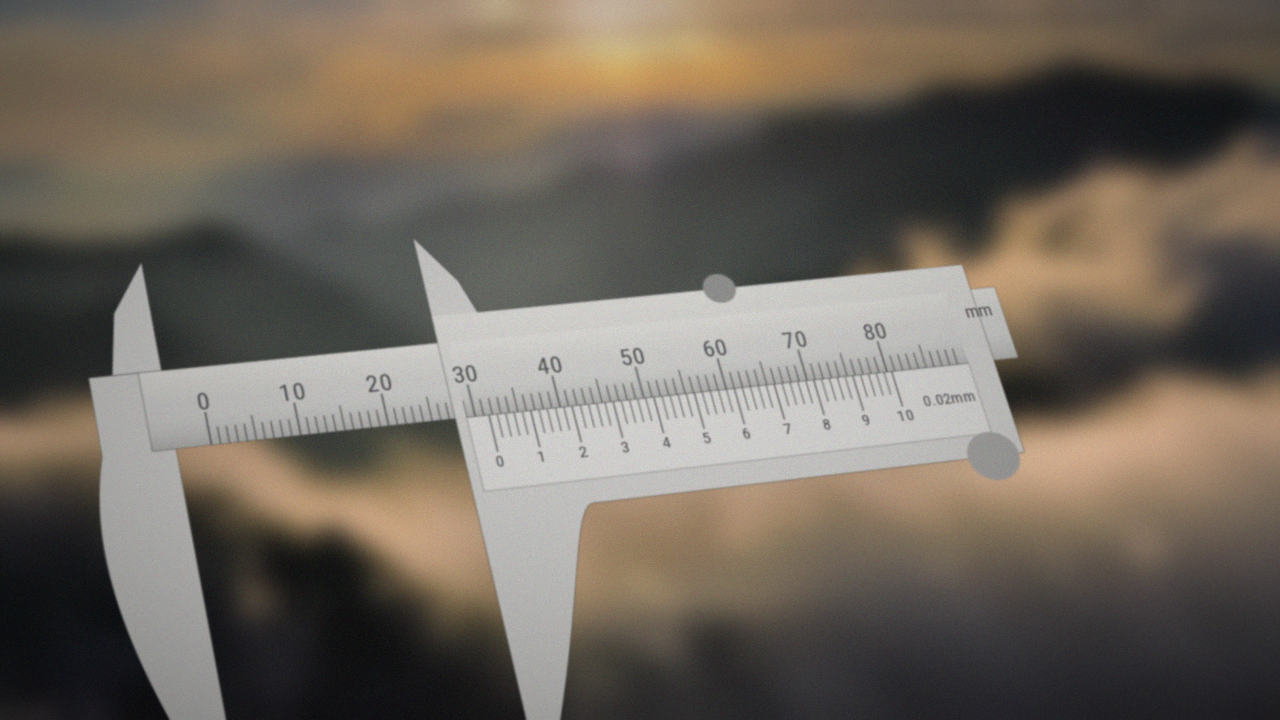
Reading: 31.6 mm
